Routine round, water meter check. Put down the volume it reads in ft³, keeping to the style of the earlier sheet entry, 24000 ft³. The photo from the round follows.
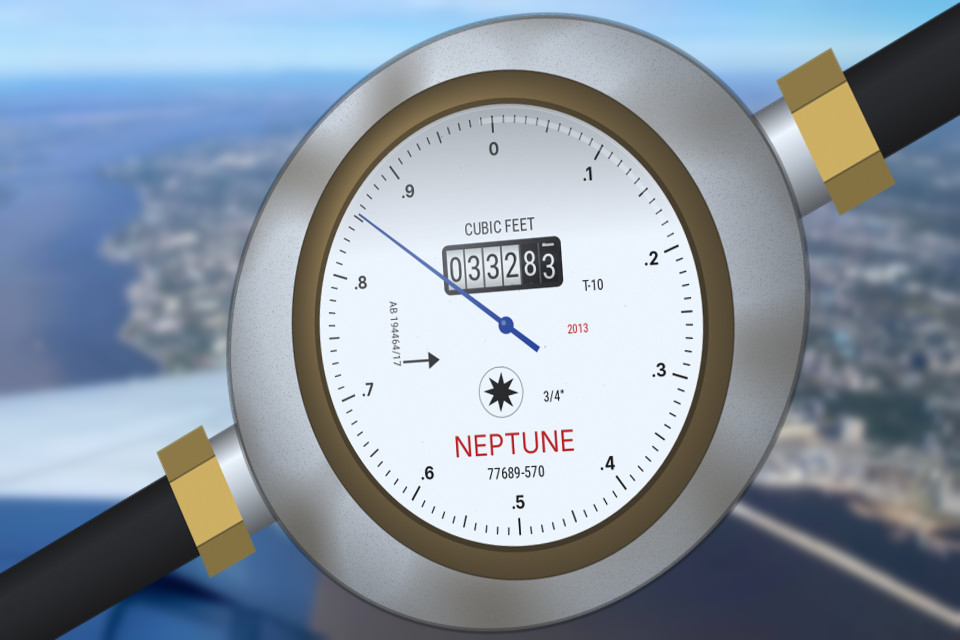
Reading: 33282.85 ft³
